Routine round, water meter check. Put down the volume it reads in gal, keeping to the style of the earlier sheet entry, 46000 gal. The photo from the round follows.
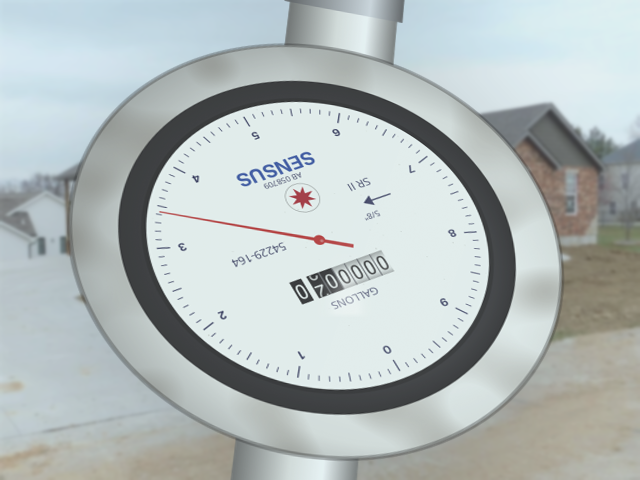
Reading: 23.4 gal
